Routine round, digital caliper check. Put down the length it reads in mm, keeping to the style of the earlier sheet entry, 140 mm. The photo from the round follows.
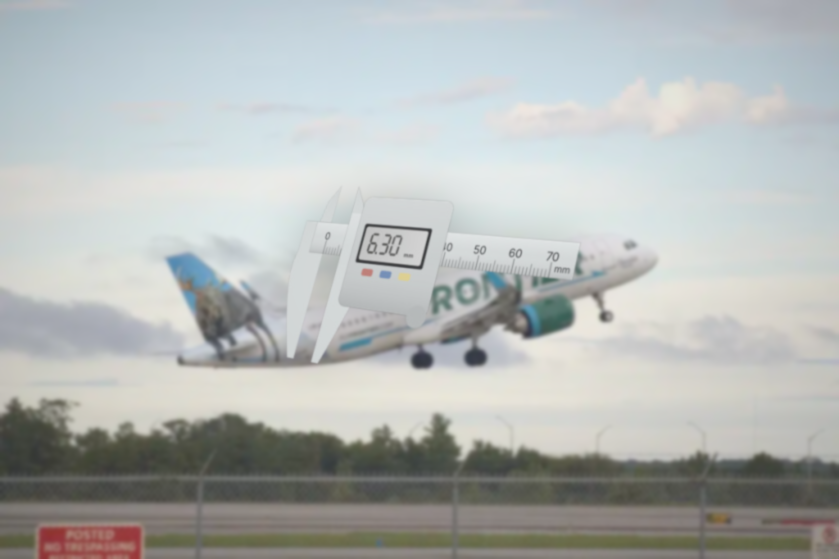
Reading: 6.30 mm
